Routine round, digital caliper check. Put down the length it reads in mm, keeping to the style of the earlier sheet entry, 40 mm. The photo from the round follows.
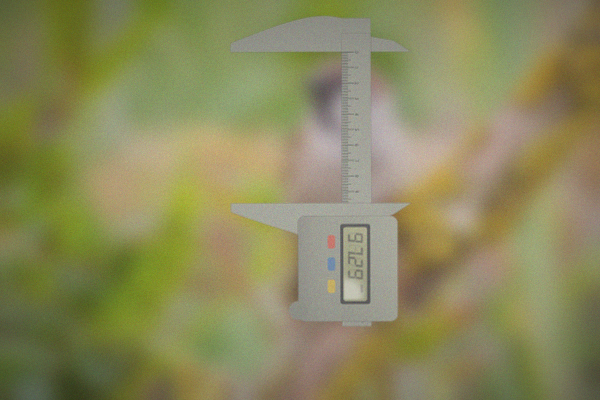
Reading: 97.29 mm
